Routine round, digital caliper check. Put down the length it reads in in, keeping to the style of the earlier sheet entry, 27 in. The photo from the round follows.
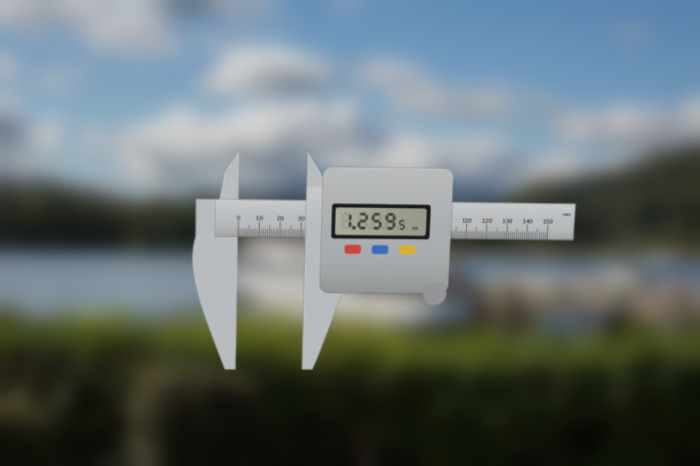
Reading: 1.2595 in
